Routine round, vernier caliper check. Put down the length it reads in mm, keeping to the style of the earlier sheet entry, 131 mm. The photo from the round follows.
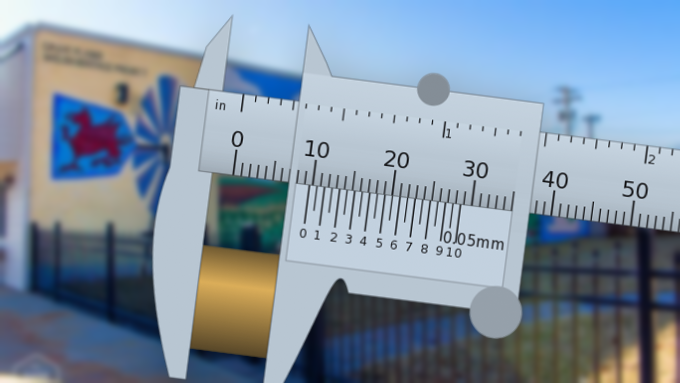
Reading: 9.6 mm
